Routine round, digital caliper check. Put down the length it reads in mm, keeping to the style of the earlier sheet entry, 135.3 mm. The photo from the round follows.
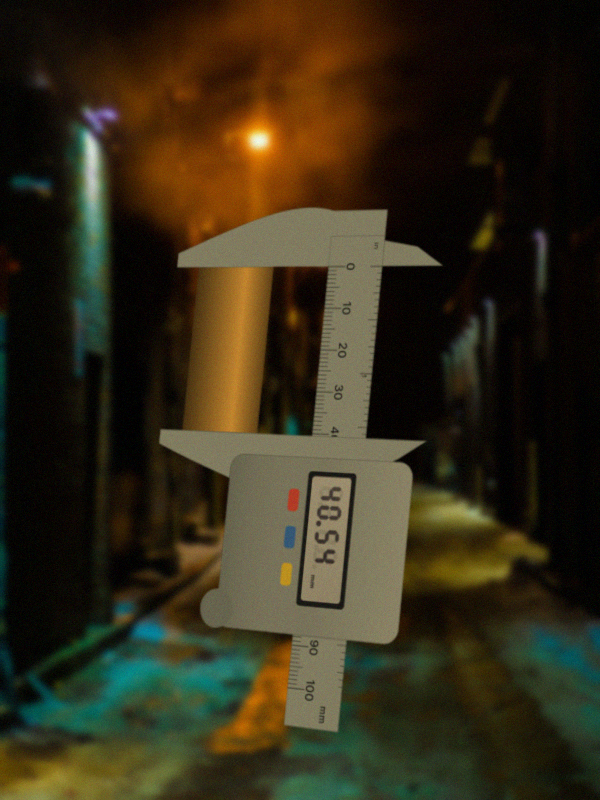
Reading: 40.54 mm
